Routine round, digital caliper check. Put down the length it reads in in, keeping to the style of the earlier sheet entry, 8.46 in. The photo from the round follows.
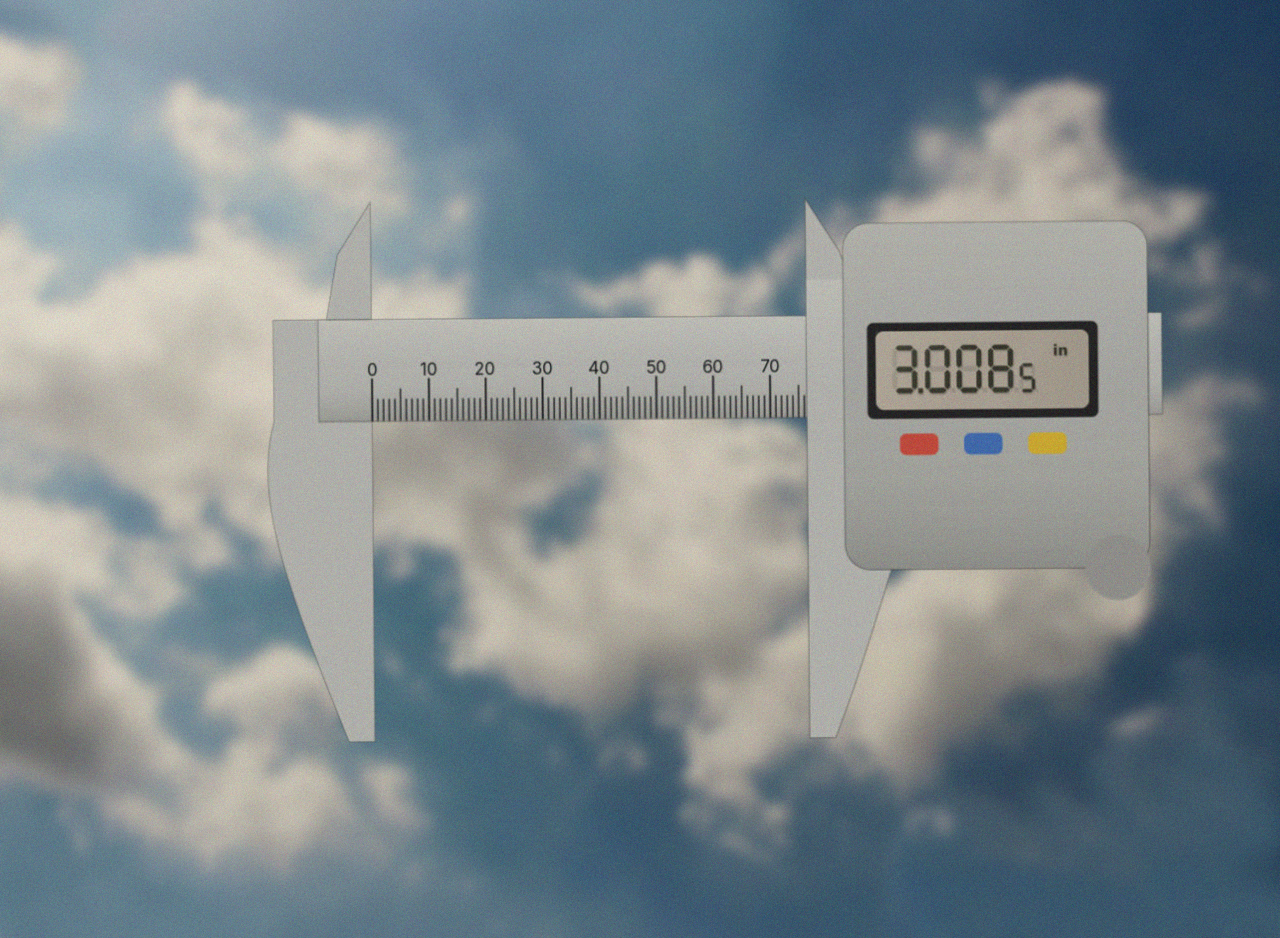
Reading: 3.0085 in
